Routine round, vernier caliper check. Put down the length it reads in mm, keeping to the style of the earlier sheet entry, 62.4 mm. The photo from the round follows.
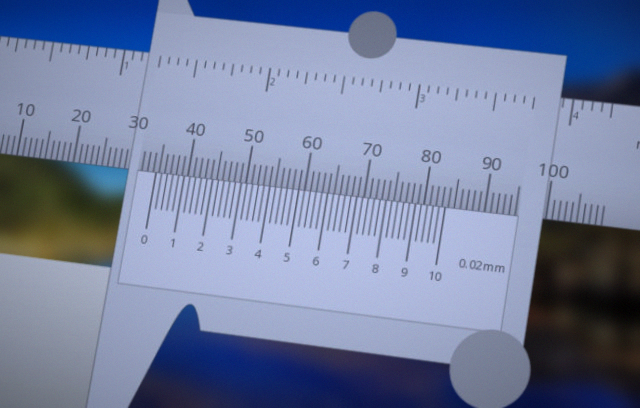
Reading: 34.5 mm
